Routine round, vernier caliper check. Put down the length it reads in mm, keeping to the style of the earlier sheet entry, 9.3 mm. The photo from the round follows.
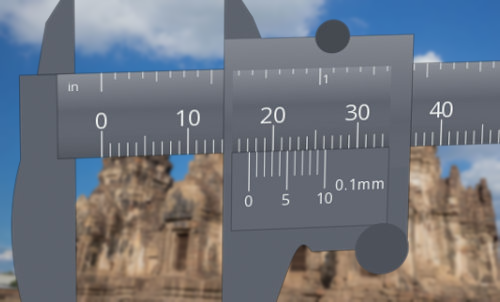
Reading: 17.2 mm
